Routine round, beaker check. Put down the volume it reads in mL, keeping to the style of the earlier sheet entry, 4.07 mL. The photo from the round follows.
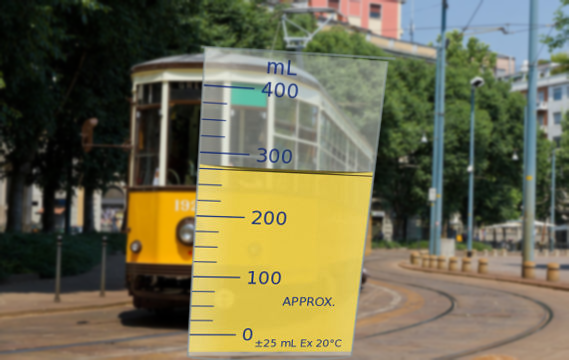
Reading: 275 mL
